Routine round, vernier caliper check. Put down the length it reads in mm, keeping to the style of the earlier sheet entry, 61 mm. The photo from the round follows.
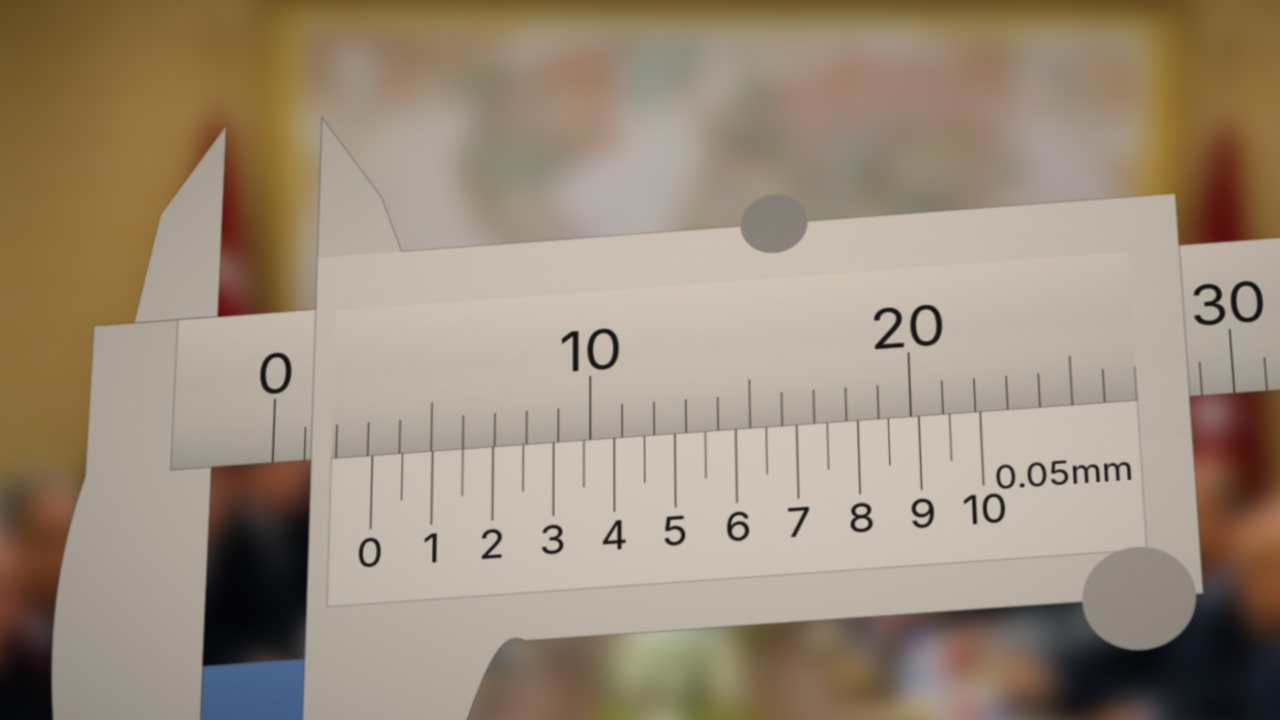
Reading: 3.15 mm
